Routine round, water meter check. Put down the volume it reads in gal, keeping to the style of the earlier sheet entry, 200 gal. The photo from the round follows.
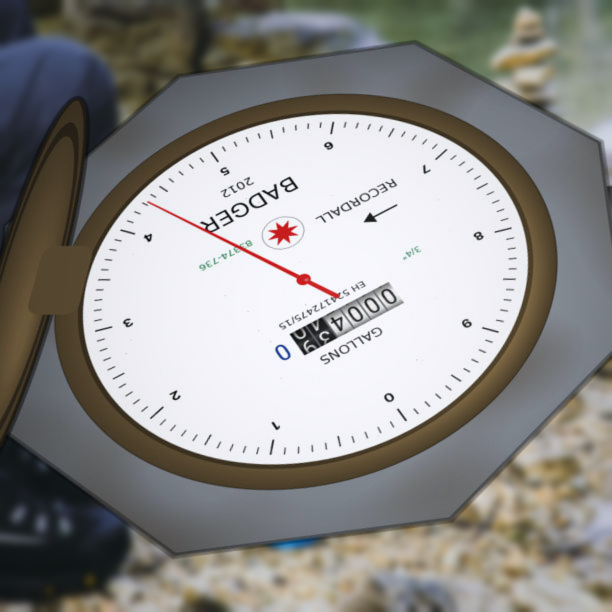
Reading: 4394.3 gal
